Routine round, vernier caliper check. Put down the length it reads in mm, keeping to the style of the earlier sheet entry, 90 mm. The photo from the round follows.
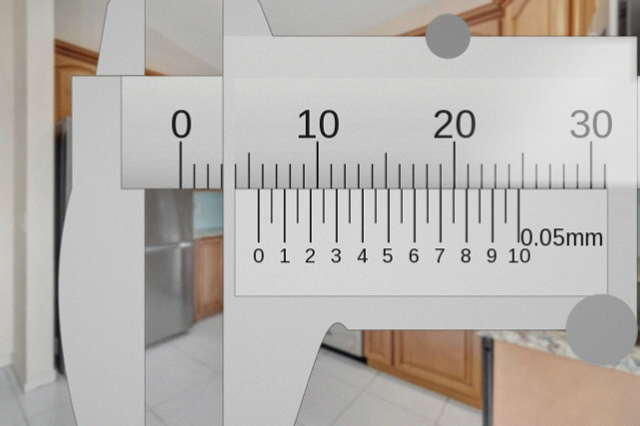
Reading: 5.7 mm
